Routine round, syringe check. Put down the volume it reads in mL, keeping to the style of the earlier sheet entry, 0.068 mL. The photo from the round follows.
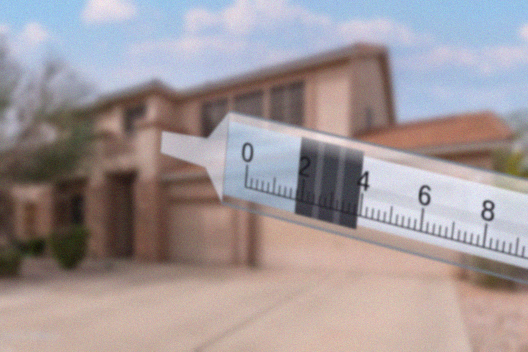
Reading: 1.8 mL
